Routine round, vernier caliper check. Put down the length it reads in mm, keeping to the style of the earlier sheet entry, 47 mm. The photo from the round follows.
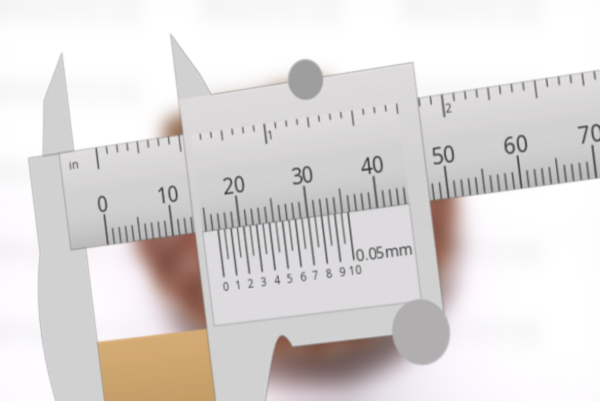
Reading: 16.8 mm
